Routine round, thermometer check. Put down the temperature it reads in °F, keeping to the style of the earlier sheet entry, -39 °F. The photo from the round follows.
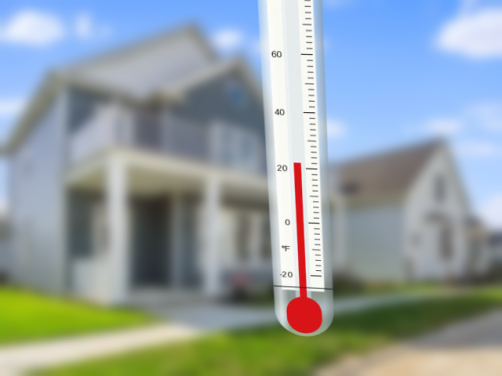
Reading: 22 °F
